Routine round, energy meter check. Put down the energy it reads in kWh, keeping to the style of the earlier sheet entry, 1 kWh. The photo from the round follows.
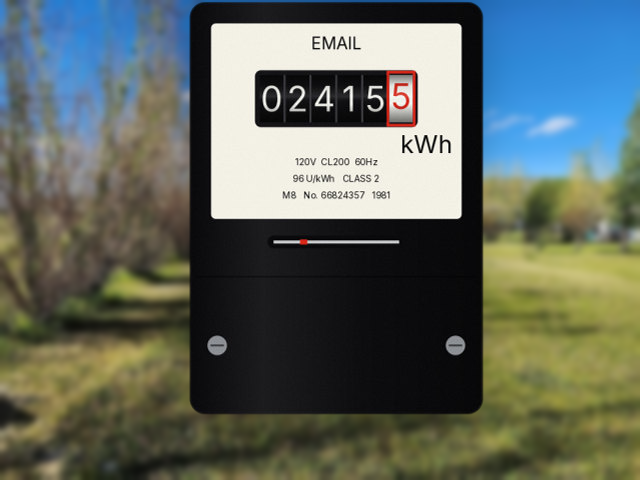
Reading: 2415.5 kWh
